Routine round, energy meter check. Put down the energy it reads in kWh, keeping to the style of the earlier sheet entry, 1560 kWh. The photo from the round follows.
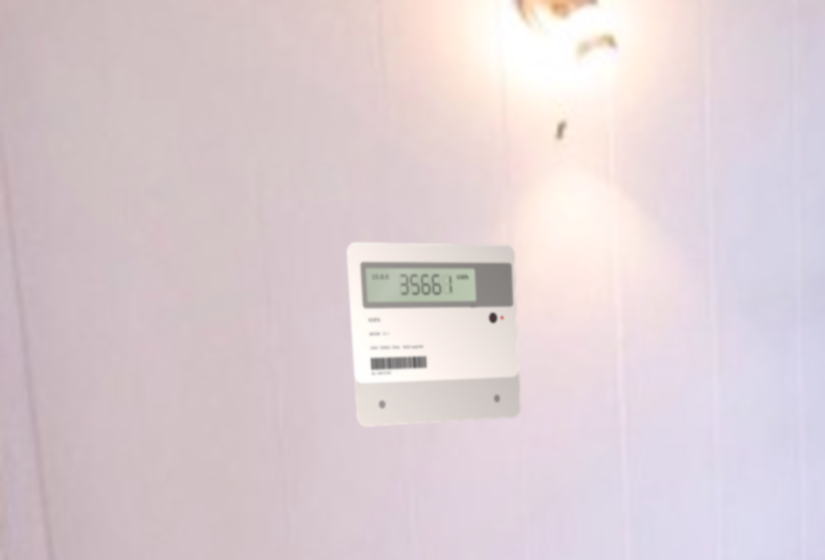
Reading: 35661 kWh
